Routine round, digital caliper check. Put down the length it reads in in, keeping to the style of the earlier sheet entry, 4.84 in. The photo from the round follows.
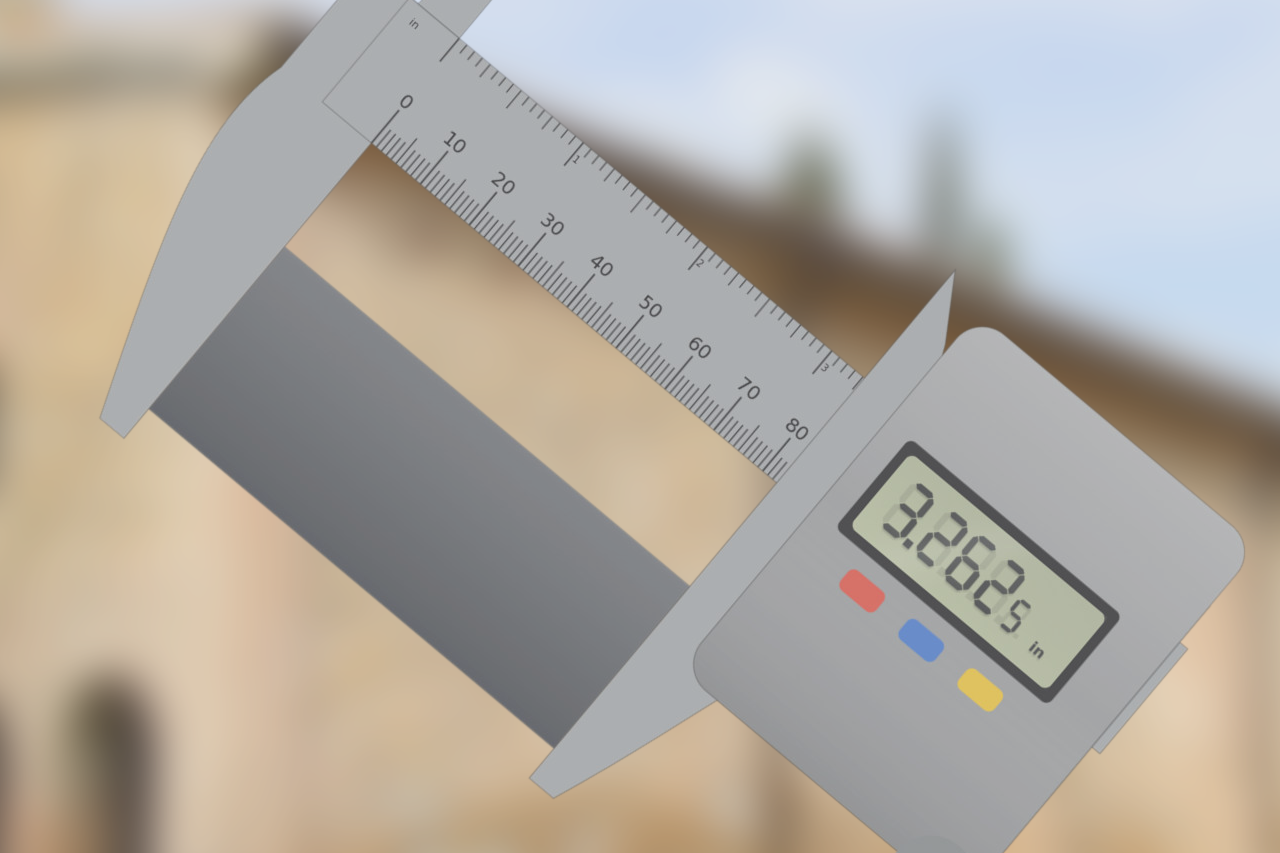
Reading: 3.2625 in
